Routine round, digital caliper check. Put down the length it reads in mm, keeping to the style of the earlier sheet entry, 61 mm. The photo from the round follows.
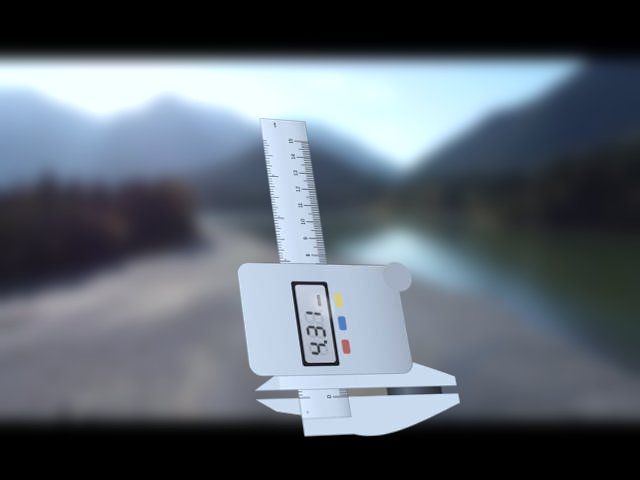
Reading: 4.31 mm
